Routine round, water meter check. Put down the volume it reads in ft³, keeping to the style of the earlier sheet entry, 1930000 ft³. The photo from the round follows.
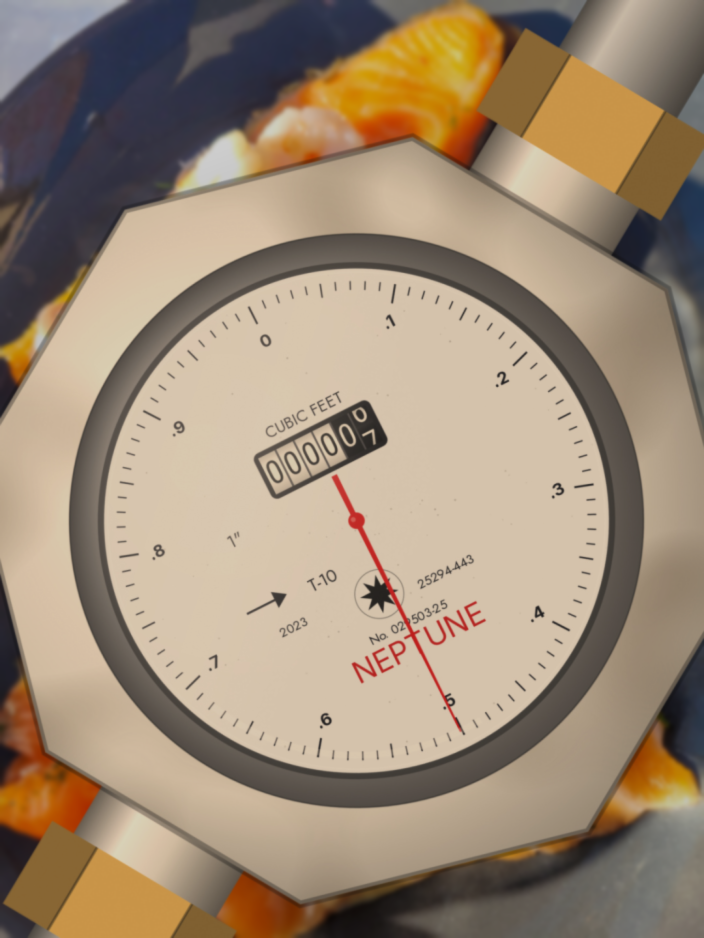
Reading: 6.50 ft³
